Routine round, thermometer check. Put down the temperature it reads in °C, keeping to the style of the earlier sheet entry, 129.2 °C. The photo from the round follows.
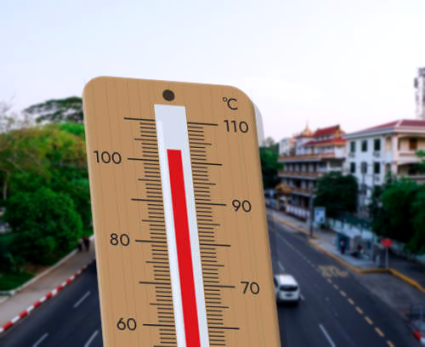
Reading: 103 °C
